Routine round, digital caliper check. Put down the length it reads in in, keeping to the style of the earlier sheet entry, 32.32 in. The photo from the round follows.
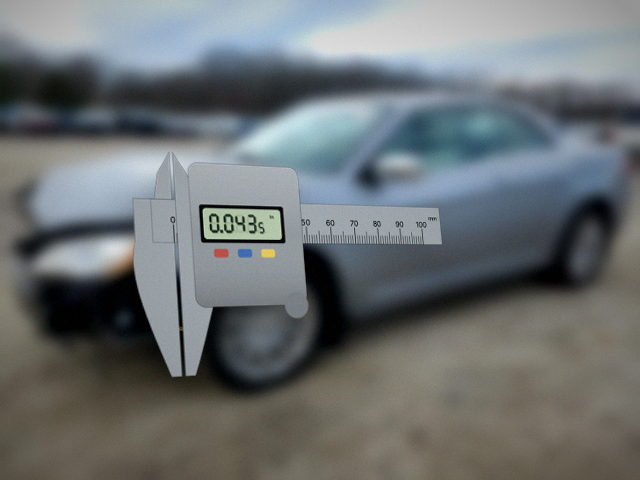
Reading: 0.0435 in
